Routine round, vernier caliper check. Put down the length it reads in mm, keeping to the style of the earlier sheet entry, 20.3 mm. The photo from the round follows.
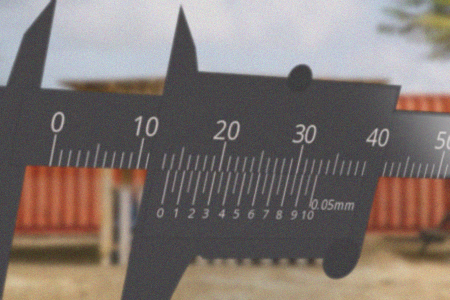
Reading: 13.8 mm
